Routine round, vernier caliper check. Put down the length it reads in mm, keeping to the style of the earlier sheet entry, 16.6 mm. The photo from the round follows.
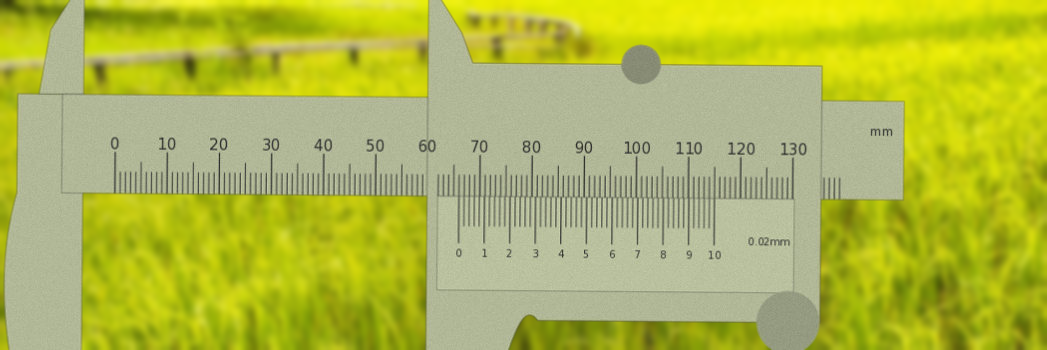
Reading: 66.0 mm
